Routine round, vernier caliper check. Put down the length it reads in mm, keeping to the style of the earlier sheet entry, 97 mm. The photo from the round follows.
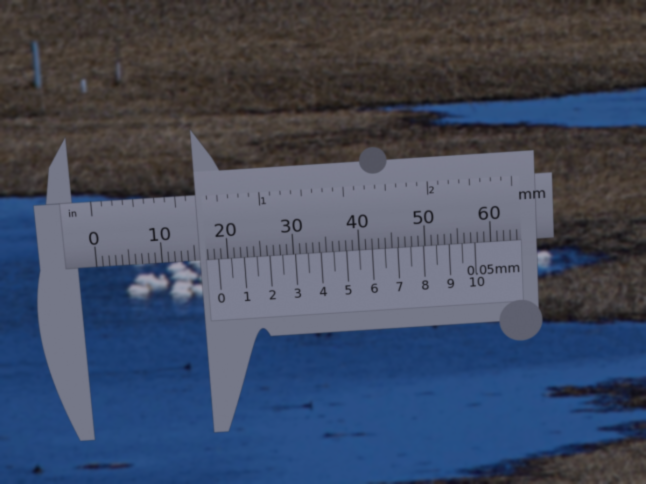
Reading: 18.6 mm
